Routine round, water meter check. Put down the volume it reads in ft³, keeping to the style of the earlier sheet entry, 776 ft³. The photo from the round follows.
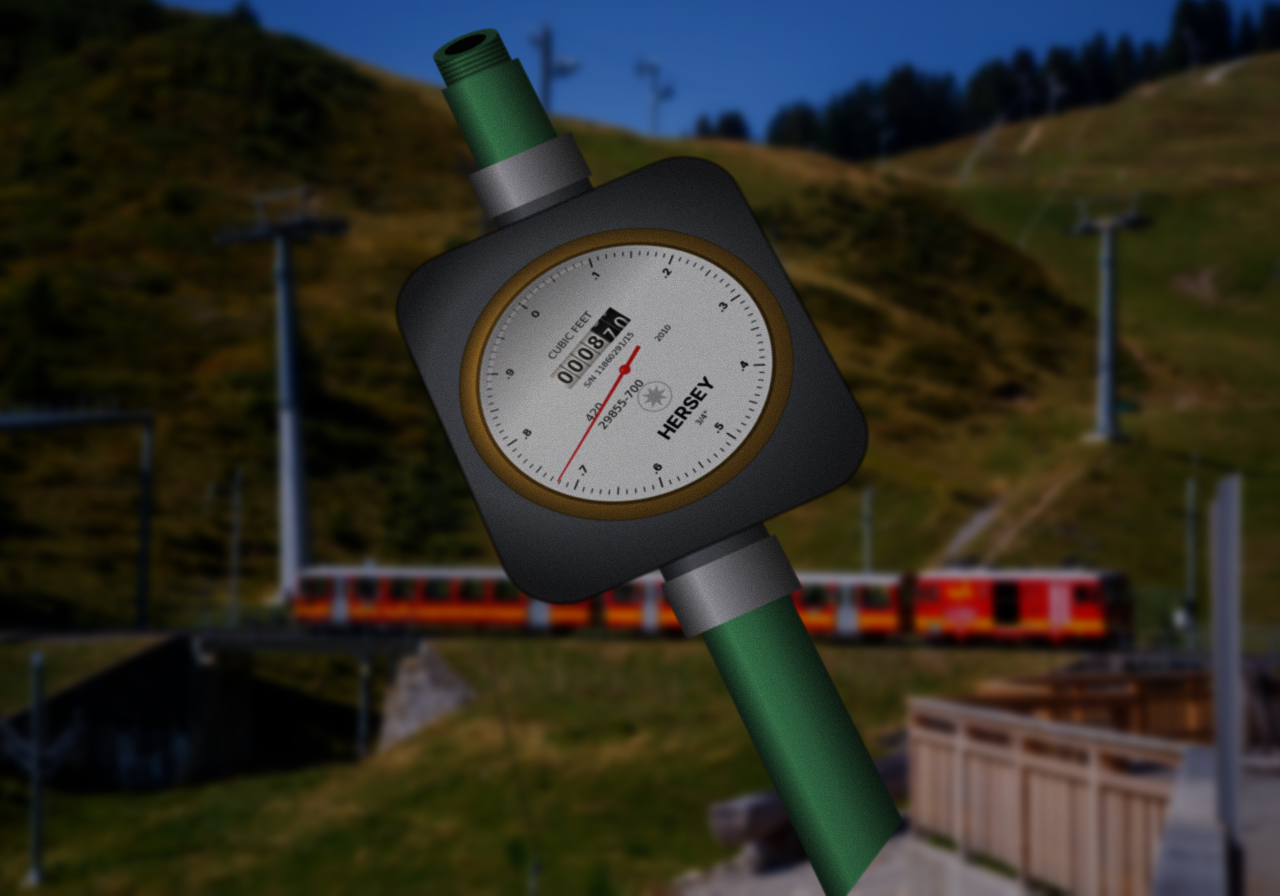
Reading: 869.72 ft³
